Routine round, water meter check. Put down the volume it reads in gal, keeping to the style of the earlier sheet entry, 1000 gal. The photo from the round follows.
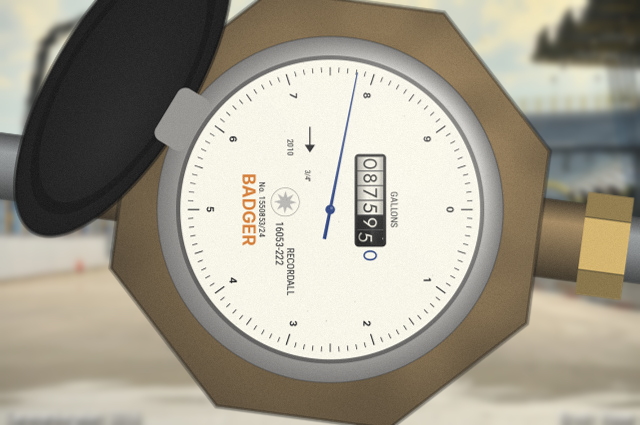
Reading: 875947.8 gal
